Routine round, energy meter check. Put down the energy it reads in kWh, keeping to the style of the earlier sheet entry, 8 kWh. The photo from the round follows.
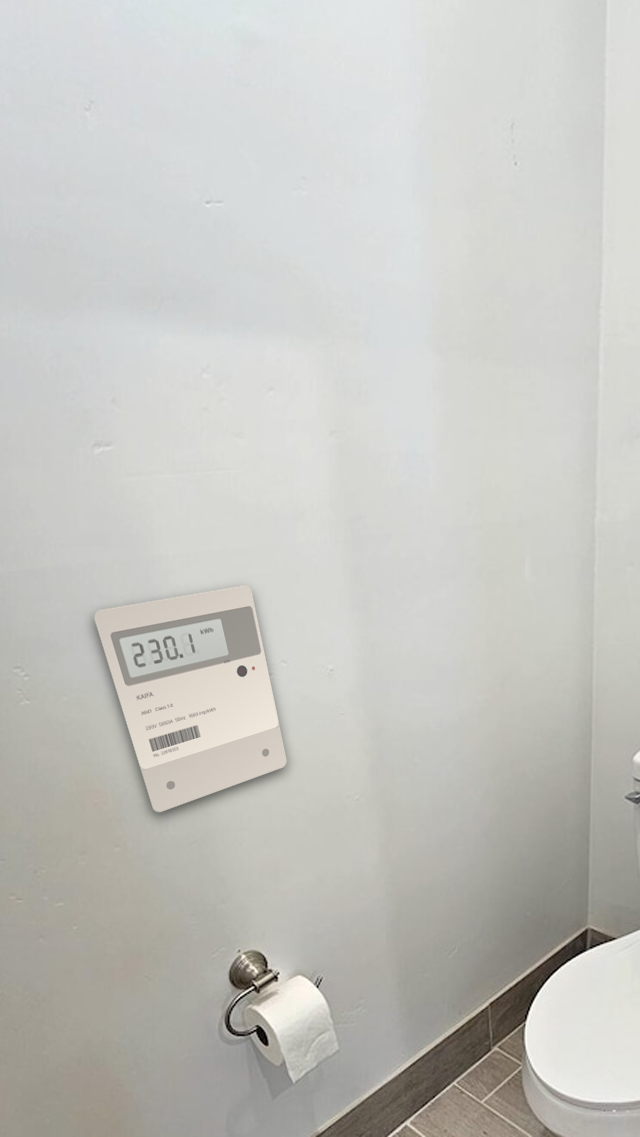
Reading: 230.1 kWh
